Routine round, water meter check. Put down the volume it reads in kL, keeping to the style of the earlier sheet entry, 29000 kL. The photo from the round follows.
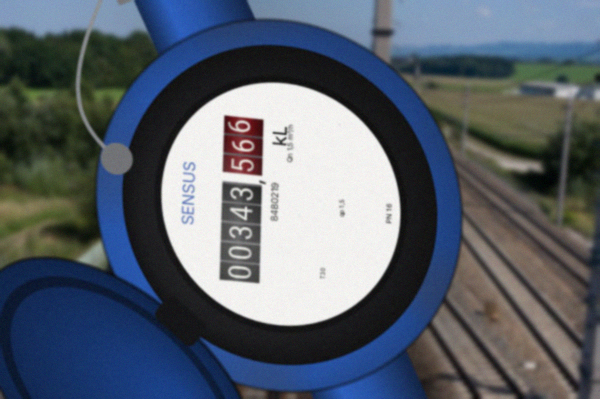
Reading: 343.566 kL
